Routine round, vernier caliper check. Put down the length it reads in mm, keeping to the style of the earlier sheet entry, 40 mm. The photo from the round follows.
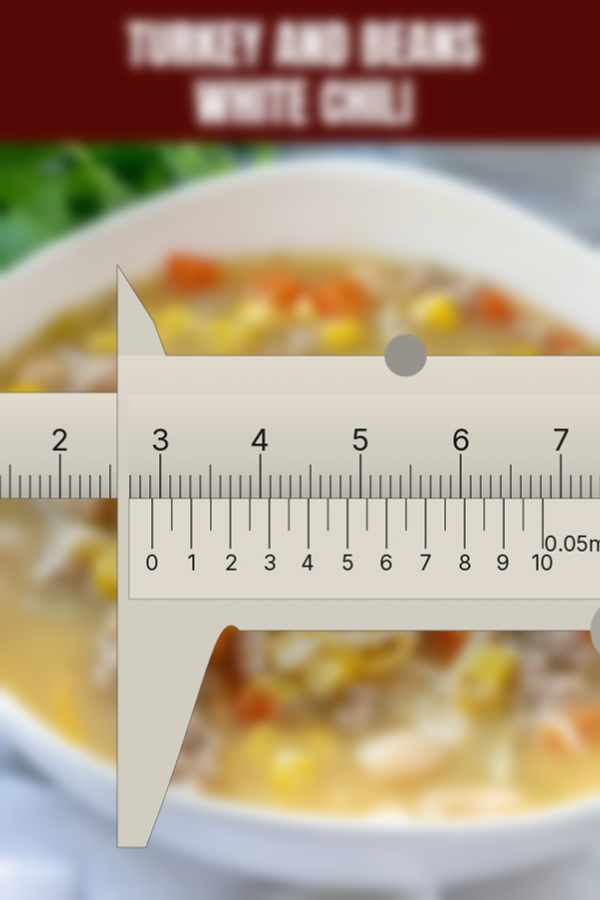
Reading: 29.2 mm
